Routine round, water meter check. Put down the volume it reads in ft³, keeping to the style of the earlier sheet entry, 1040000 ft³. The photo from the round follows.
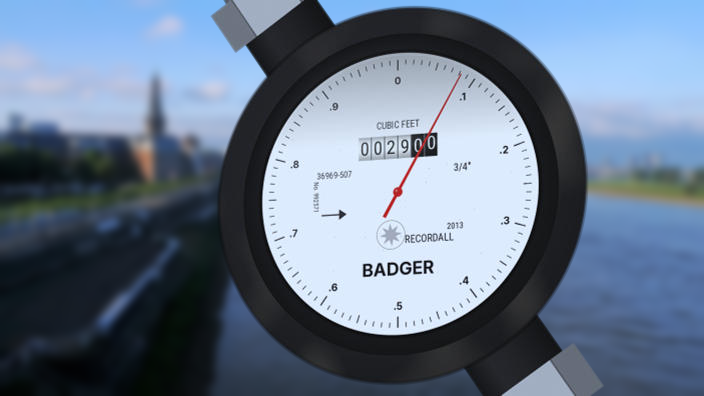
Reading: 2900.08 ft³
